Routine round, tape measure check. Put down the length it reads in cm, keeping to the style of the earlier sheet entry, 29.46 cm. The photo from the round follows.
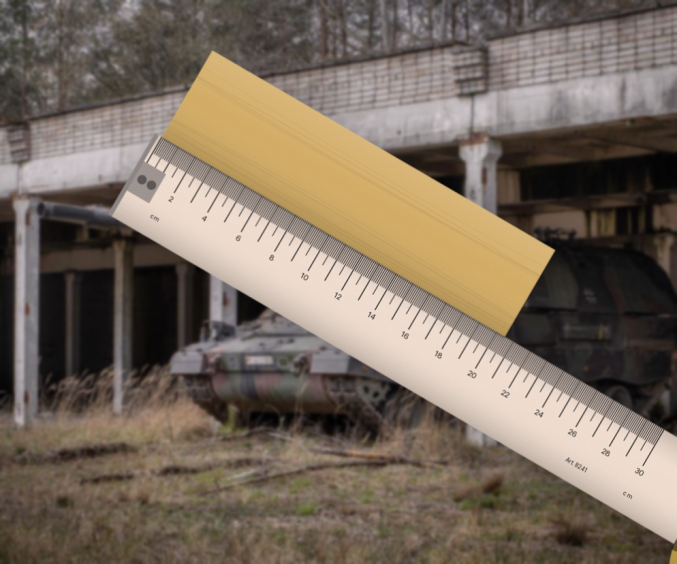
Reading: 20.5 cm
